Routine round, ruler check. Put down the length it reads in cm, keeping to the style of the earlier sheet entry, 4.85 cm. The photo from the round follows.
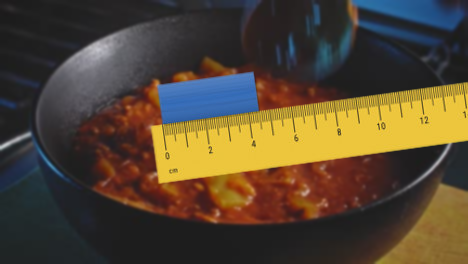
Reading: 4.5 cm
